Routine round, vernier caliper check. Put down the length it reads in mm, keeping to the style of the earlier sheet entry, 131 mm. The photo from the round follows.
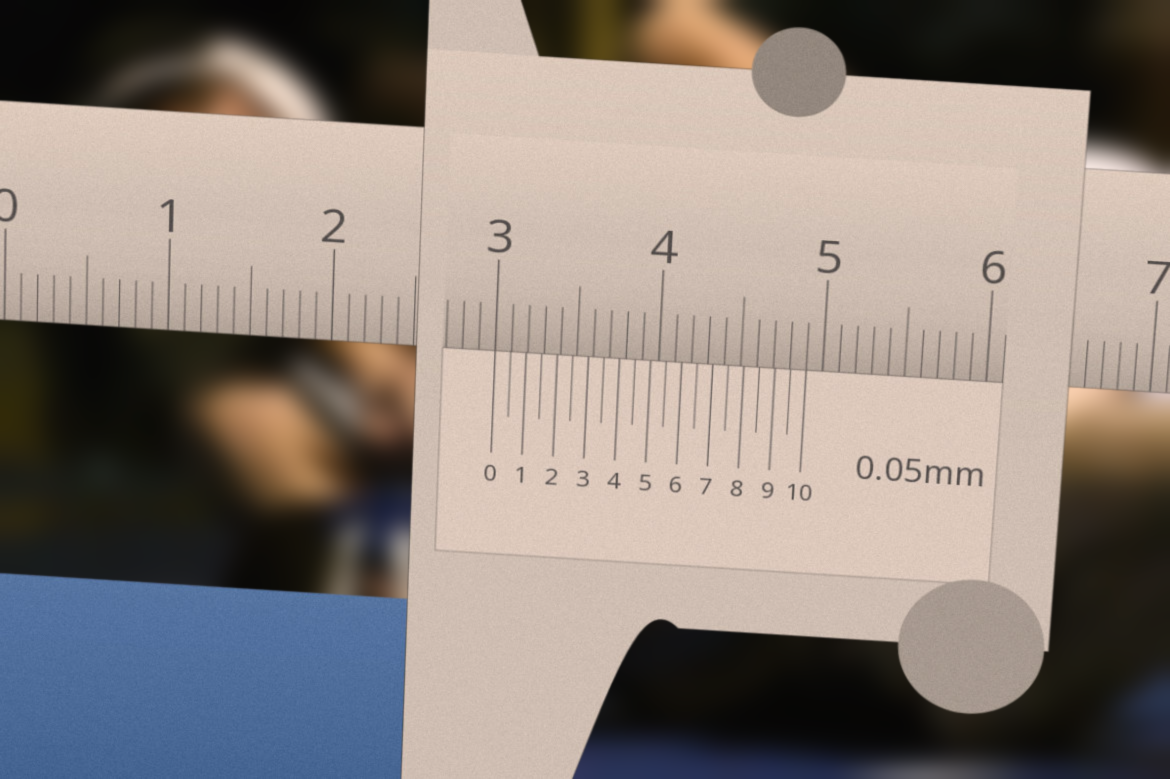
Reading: 30.0 mm
